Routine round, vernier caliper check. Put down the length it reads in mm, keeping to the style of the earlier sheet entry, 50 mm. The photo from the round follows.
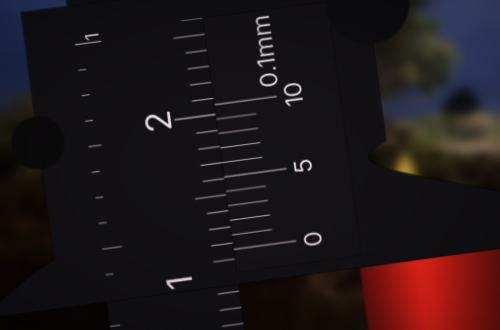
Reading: 11.6 mm
